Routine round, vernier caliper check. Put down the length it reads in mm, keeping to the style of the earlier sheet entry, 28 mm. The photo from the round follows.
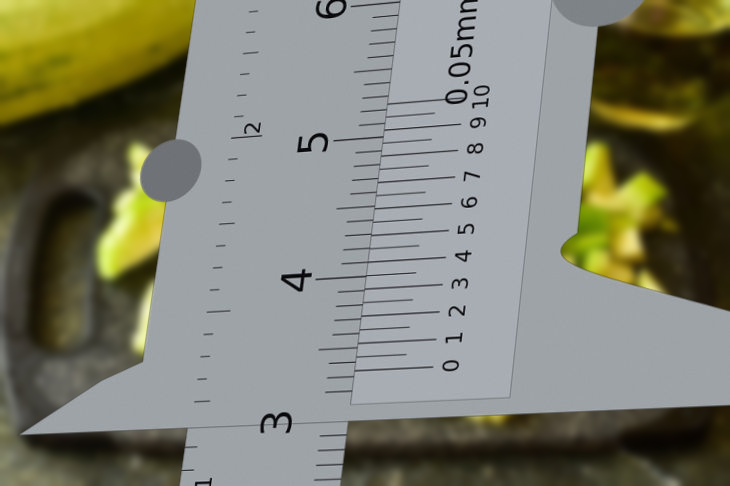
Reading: 33.4 mm
